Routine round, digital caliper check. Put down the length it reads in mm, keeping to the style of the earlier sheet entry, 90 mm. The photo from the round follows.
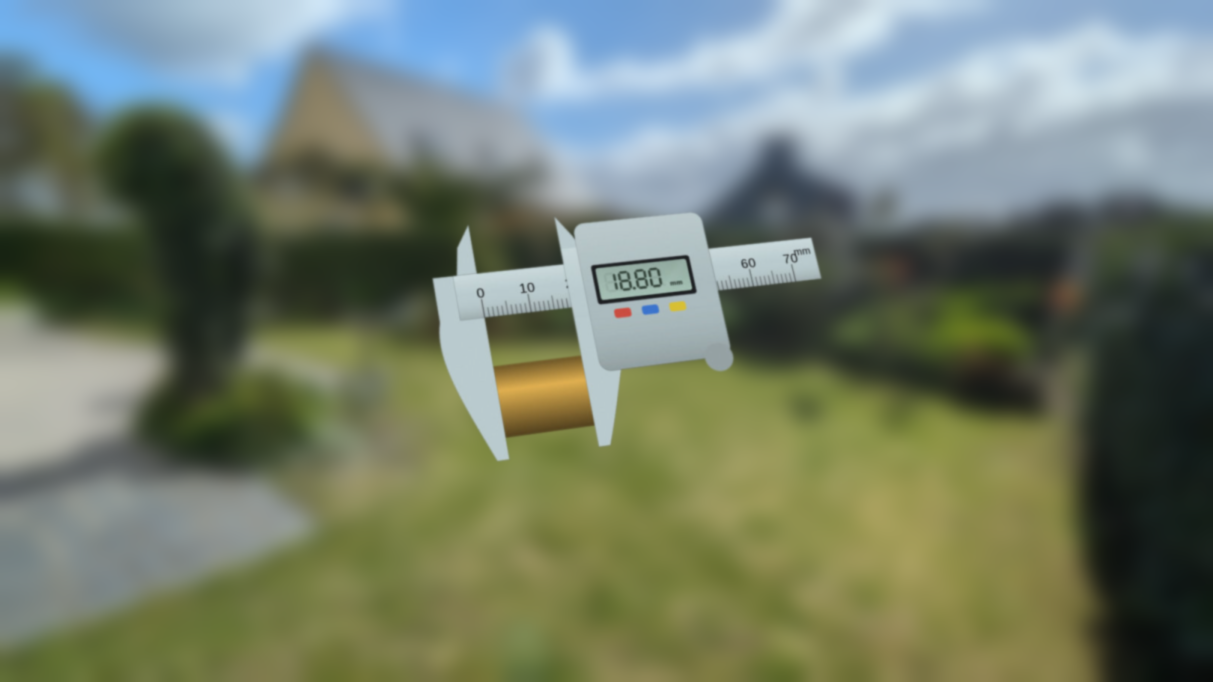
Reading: 18.80 mm
